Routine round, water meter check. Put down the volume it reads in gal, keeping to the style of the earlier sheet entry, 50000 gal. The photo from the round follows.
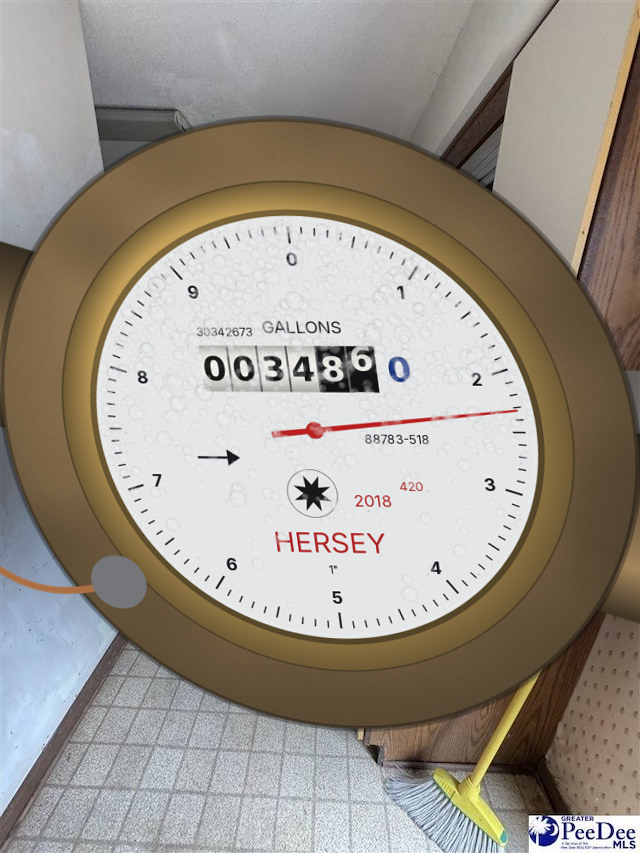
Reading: 34862.3 gal
